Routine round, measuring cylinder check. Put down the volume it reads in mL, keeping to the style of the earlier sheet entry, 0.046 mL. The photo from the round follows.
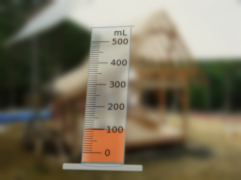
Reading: 100 mL
